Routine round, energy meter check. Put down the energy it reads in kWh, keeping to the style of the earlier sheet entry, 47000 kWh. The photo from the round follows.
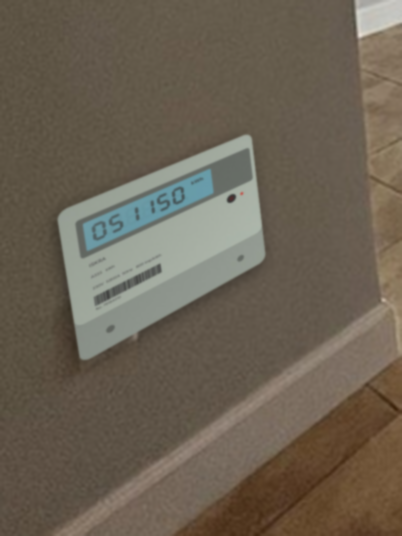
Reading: 51150 kWh
